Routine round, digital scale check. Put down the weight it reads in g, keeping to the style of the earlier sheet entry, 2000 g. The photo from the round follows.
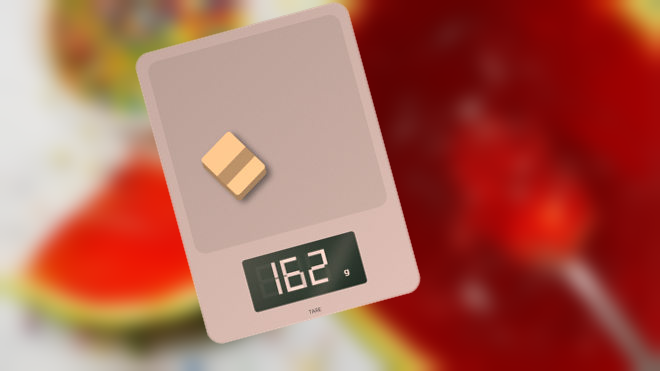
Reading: 162 g
